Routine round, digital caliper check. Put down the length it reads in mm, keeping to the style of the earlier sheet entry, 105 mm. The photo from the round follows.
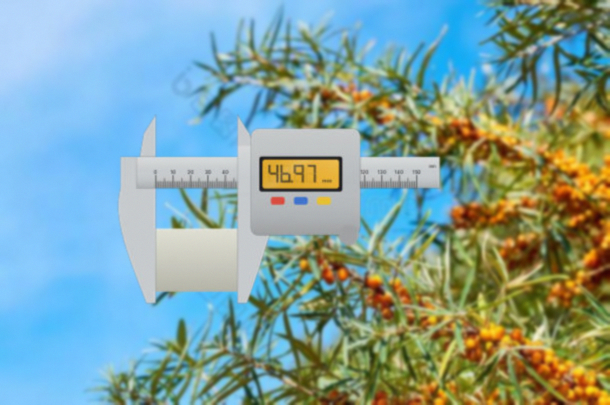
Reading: 46.97 mm
